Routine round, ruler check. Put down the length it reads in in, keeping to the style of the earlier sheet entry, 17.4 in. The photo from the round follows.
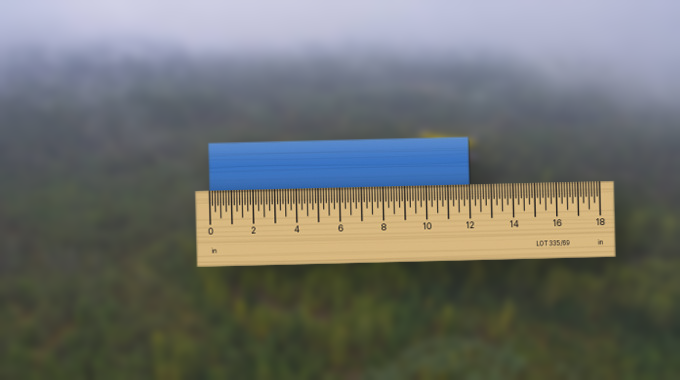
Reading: 12 in
